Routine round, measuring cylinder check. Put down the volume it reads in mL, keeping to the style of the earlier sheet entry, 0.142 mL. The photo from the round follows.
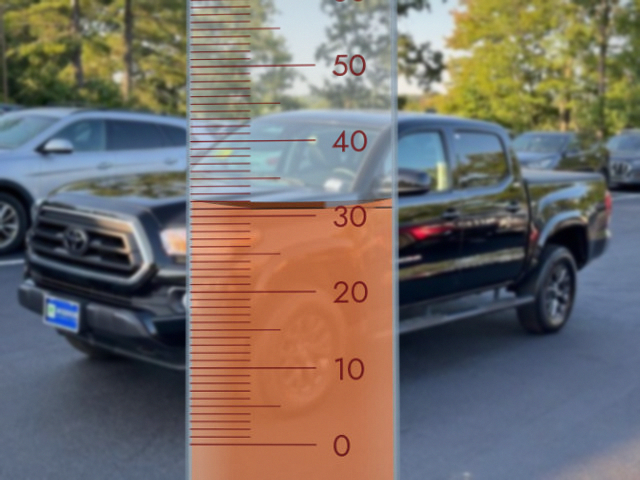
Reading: 31 mL
